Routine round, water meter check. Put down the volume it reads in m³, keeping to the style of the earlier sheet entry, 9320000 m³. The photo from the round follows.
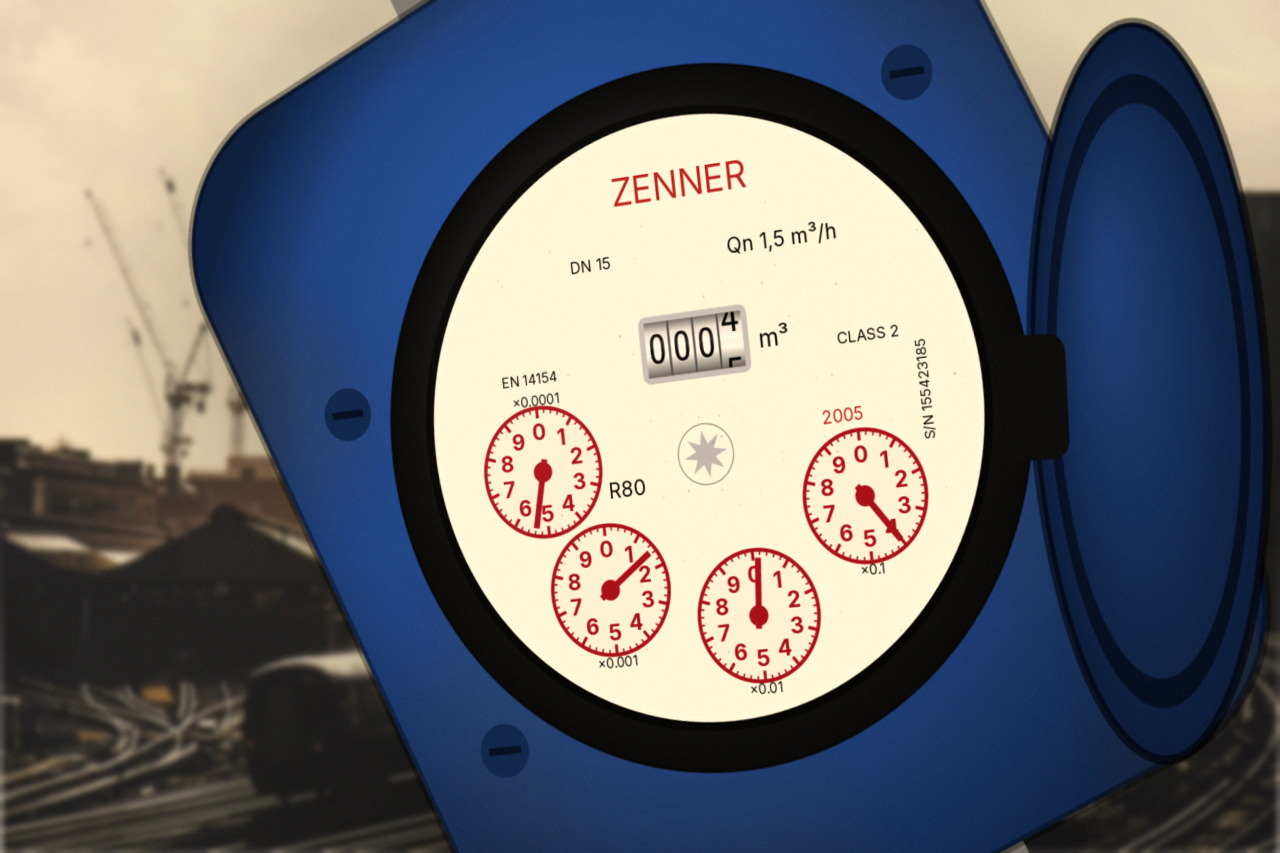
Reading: 4.4015 m³
